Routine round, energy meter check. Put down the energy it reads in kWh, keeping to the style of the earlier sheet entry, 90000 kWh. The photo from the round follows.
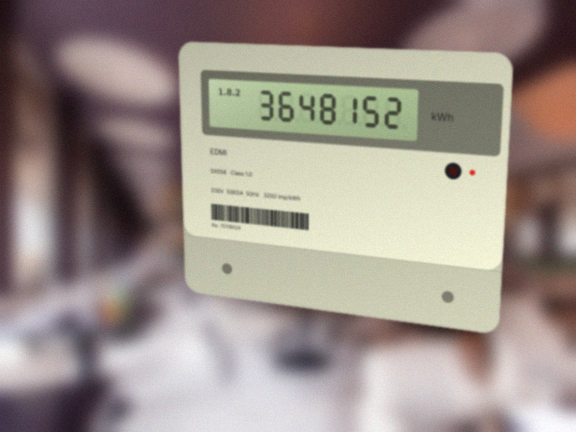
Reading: 3648152 kWh
